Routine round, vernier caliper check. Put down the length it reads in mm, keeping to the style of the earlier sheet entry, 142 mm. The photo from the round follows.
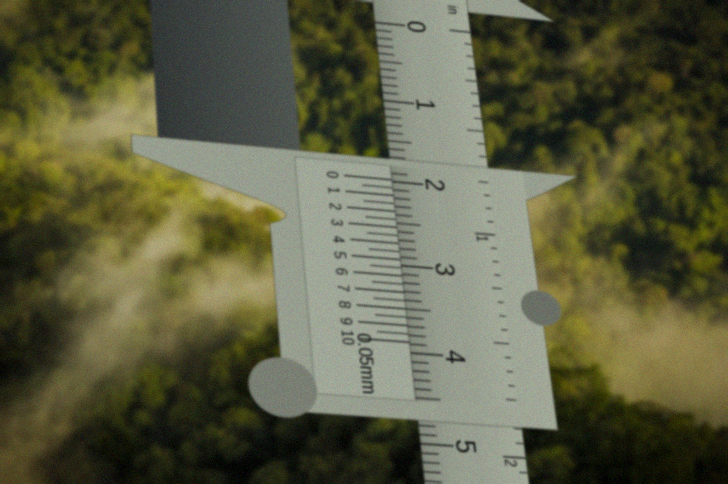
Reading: 19.8 mm
